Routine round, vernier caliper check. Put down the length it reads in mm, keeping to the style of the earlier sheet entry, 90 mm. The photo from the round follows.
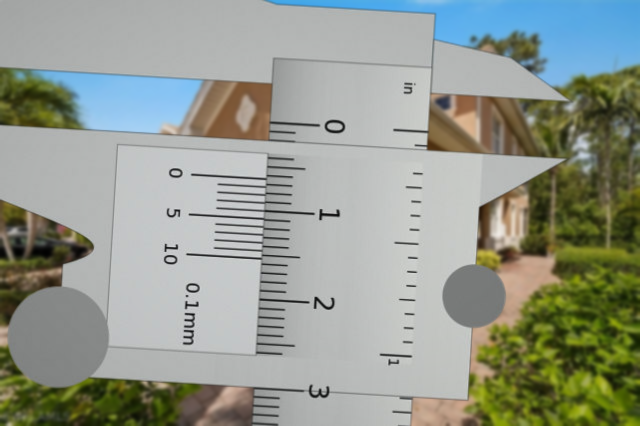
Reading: 6.4 mm
